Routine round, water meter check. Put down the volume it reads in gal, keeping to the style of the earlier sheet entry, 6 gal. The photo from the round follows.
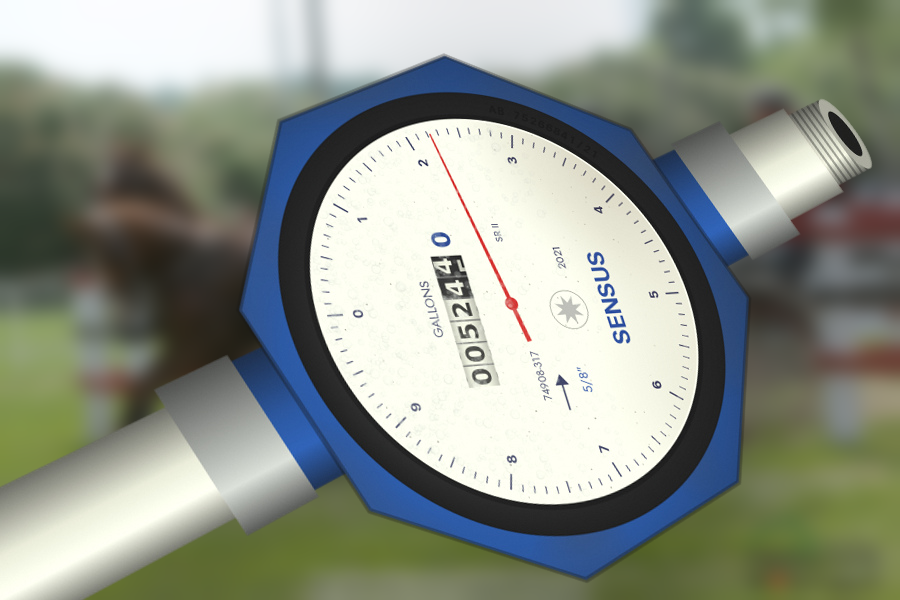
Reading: 52442.2 gal
